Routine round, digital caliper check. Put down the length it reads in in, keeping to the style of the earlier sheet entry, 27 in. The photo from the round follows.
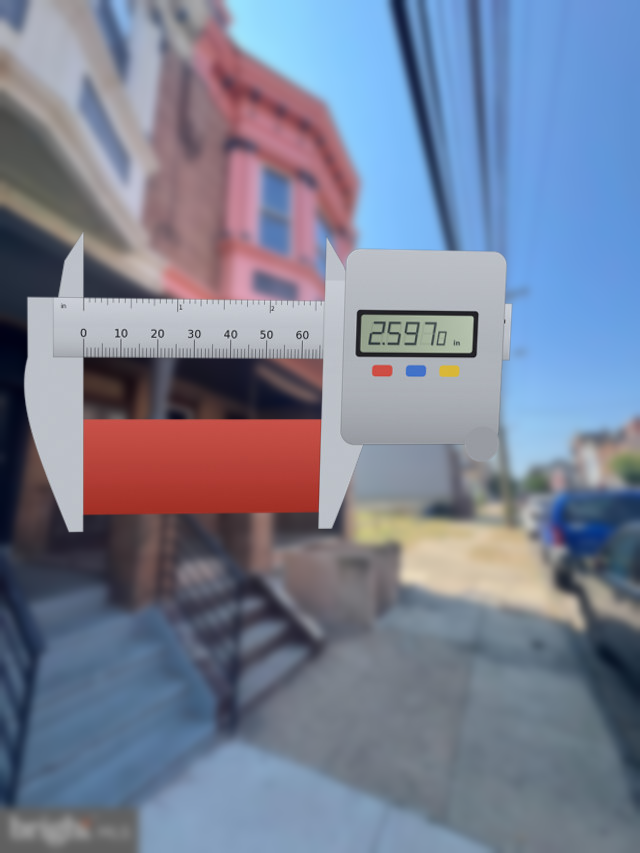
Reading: 2.5970 in
